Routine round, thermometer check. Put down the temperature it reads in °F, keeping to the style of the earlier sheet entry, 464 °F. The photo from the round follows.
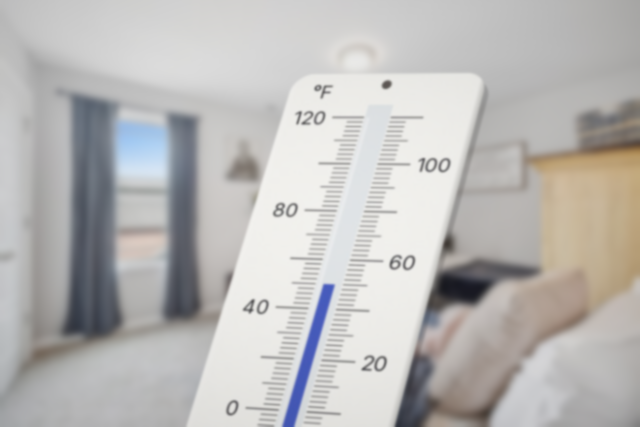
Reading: 50 °F
